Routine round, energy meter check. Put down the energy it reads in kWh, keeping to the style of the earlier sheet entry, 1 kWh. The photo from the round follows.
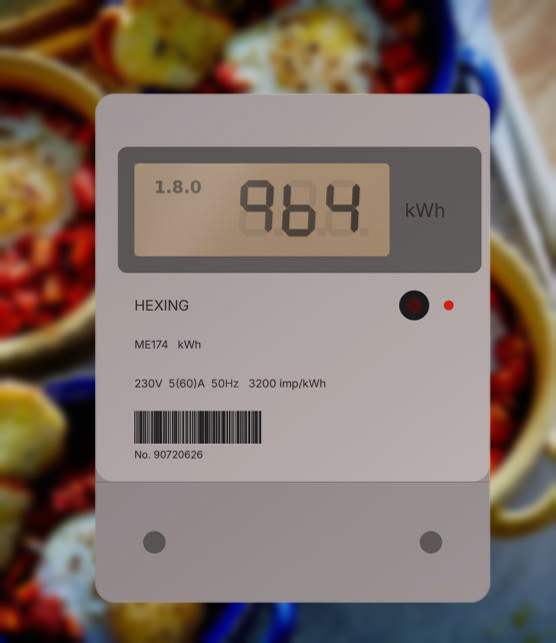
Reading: 964 kWh
